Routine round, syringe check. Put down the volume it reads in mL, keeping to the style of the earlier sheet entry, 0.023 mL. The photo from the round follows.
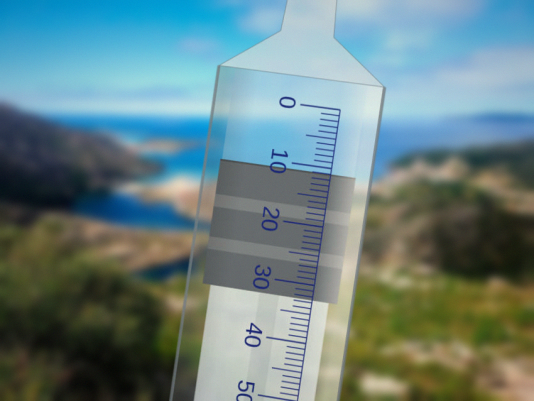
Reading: 11 mL
